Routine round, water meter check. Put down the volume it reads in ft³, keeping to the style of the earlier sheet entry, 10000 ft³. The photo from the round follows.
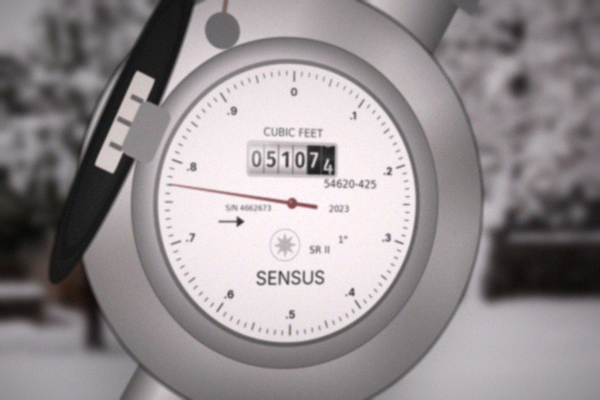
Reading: 51073.77 ft³
